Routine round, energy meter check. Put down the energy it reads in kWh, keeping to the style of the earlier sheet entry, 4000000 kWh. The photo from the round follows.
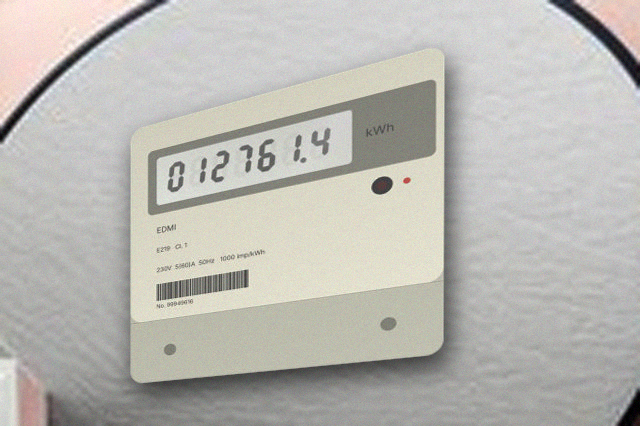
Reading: 12761.4 kWh
